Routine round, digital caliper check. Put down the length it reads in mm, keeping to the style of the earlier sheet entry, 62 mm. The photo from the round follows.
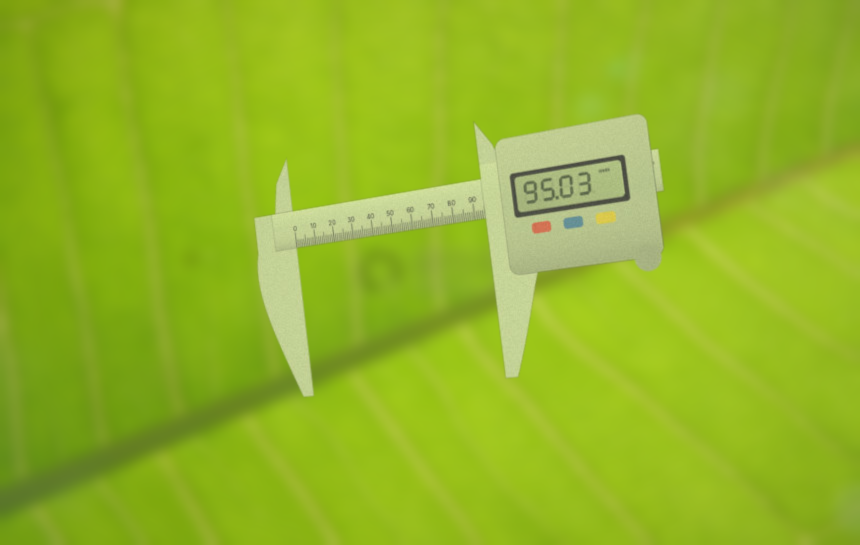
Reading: 95.03 mm
